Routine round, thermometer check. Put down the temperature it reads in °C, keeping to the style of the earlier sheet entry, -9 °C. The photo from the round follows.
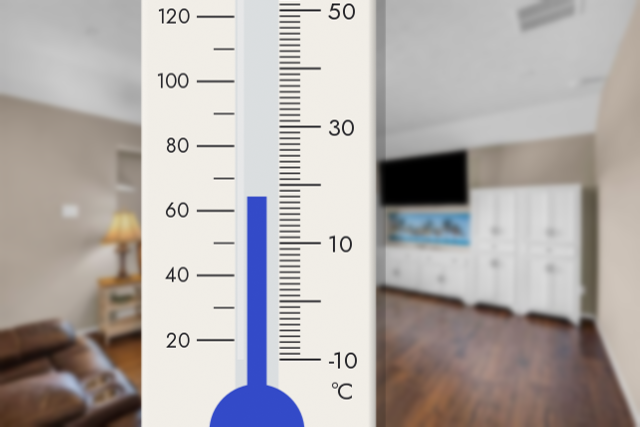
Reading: 18 °C
